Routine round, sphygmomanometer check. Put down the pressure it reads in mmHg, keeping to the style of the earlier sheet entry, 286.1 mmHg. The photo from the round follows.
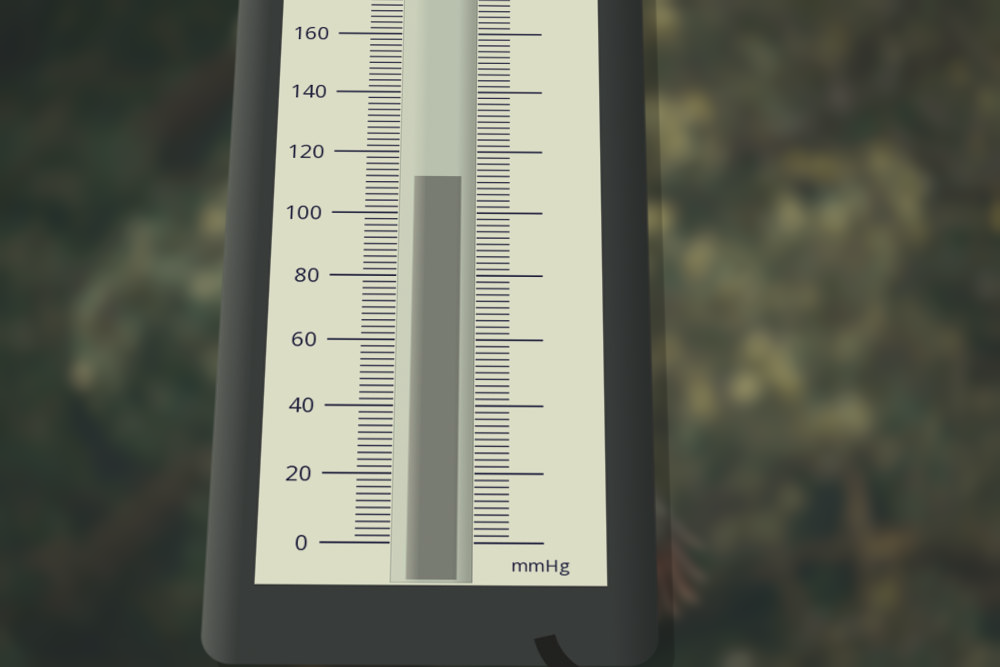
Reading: 112 mmHg
